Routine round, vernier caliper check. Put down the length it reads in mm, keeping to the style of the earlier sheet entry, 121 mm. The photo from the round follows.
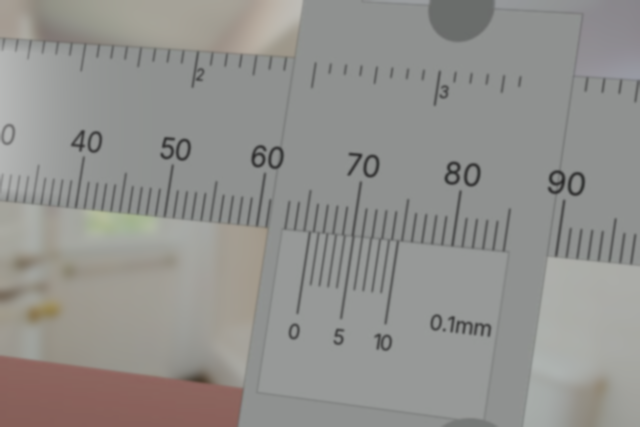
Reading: 65.6 mm
